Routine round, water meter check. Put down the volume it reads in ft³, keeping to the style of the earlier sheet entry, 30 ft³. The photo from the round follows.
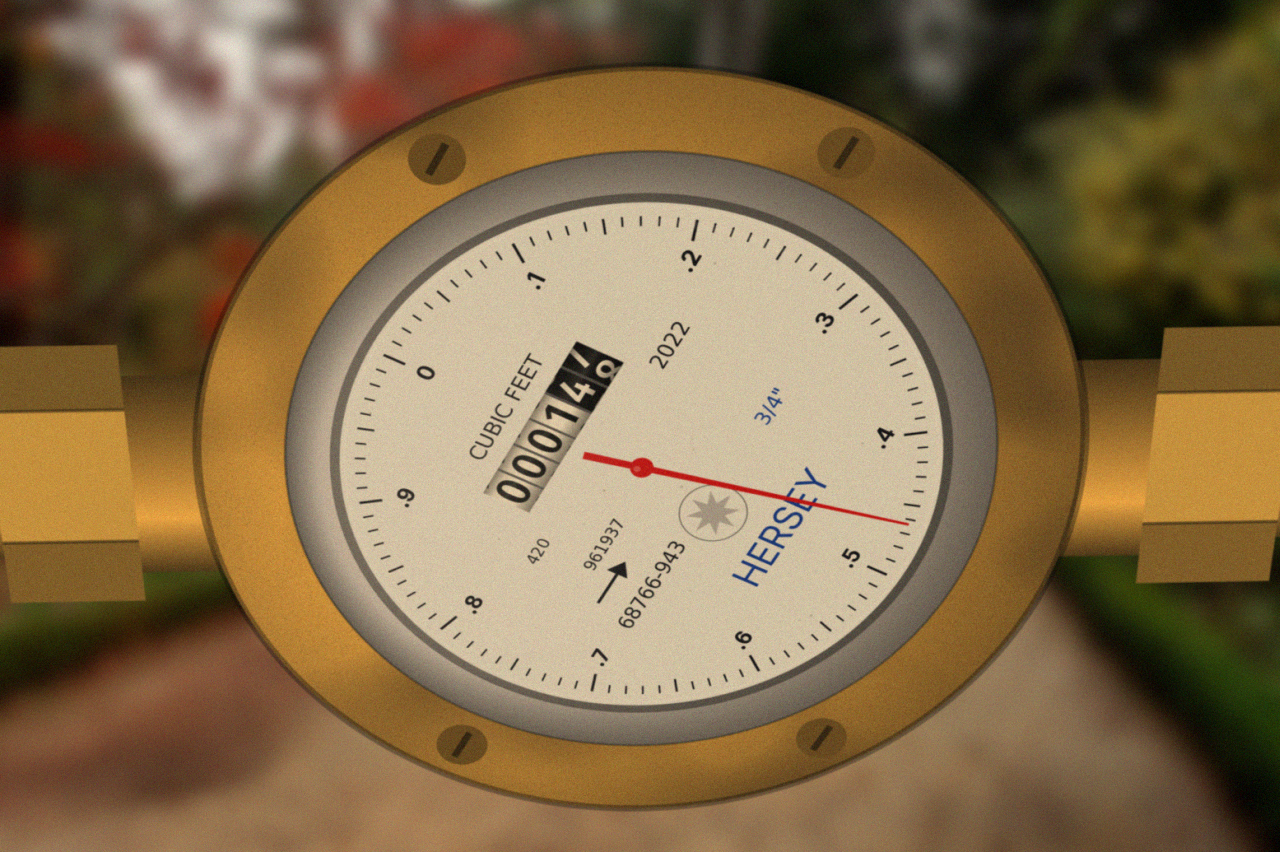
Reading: 147.46 ft³
